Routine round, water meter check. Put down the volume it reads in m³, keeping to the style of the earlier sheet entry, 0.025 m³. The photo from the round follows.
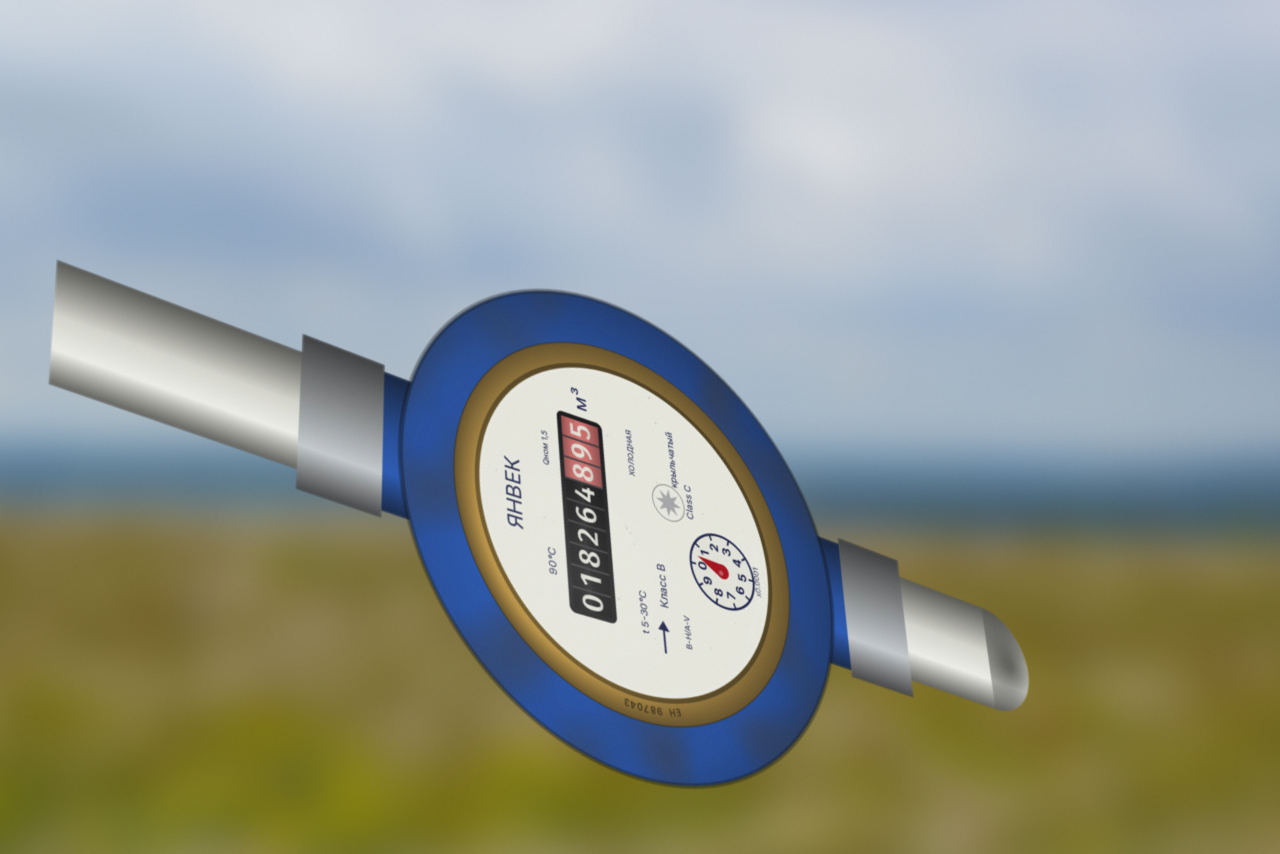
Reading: 18264.8950 m³
